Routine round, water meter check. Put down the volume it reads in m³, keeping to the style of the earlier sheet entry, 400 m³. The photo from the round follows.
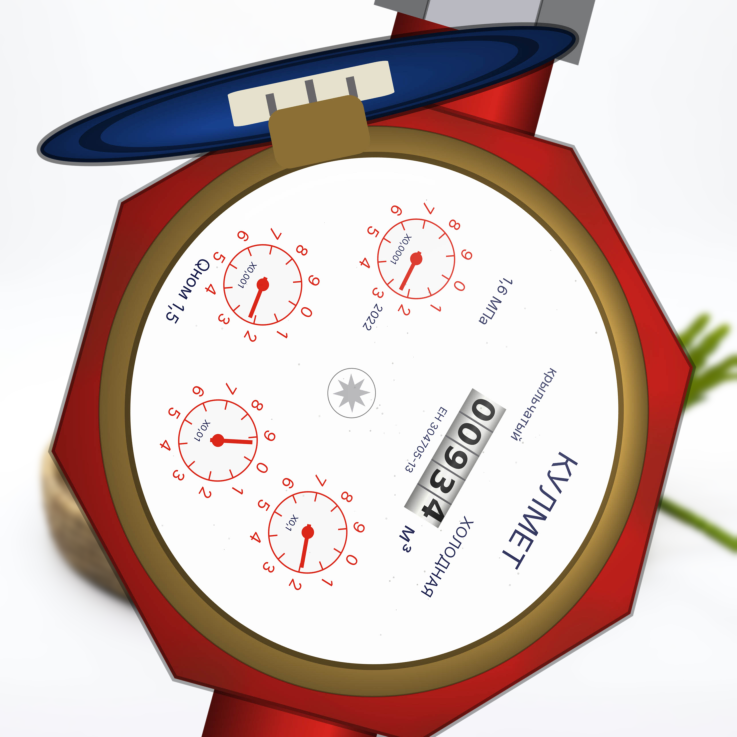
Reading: 934.1922 m³
